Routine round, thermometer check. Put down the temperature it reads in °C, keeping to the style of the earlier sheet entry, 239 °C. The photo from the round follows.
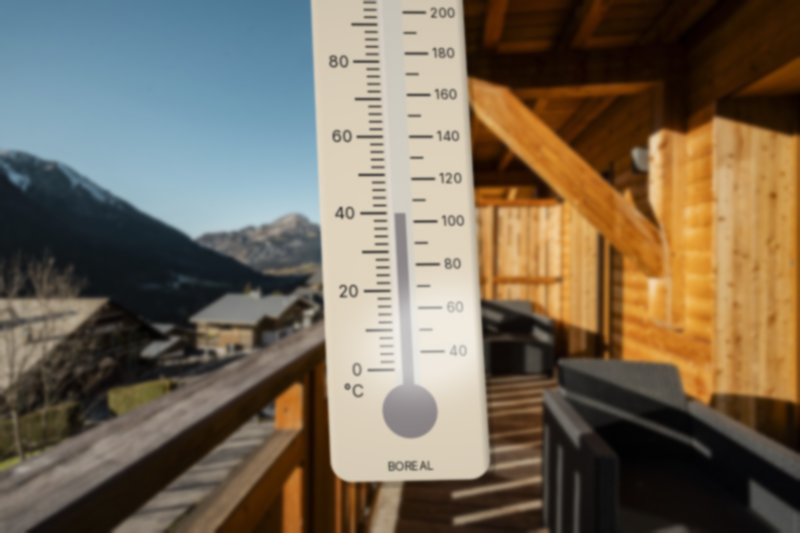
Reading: 40 °C
